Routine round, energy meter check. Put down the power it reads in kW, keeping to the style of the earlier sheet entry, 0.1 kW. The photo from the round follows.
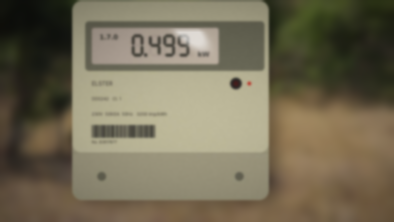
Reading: 0.499 kW
